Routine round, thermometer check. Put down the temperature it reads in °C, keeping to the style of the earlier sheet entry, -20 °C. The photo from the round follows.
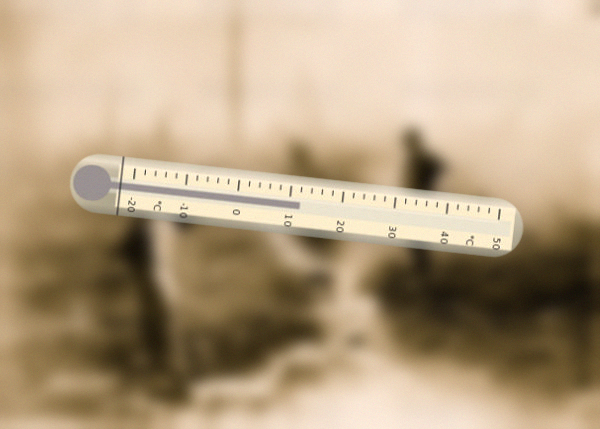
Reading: 12 °C
